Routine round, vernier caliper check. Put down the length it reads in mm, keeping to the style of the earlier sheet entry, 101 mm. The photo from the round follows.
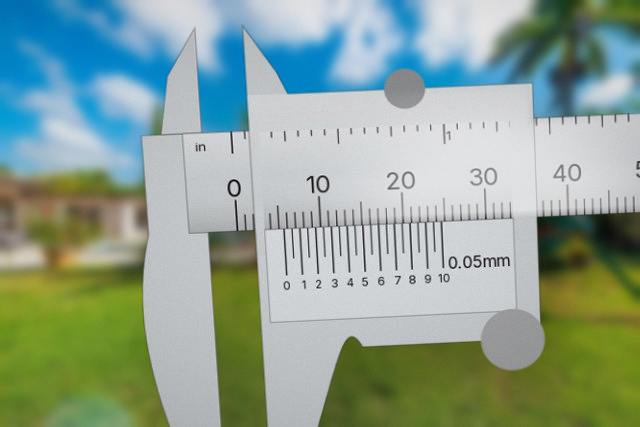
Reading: 5.6 mm
